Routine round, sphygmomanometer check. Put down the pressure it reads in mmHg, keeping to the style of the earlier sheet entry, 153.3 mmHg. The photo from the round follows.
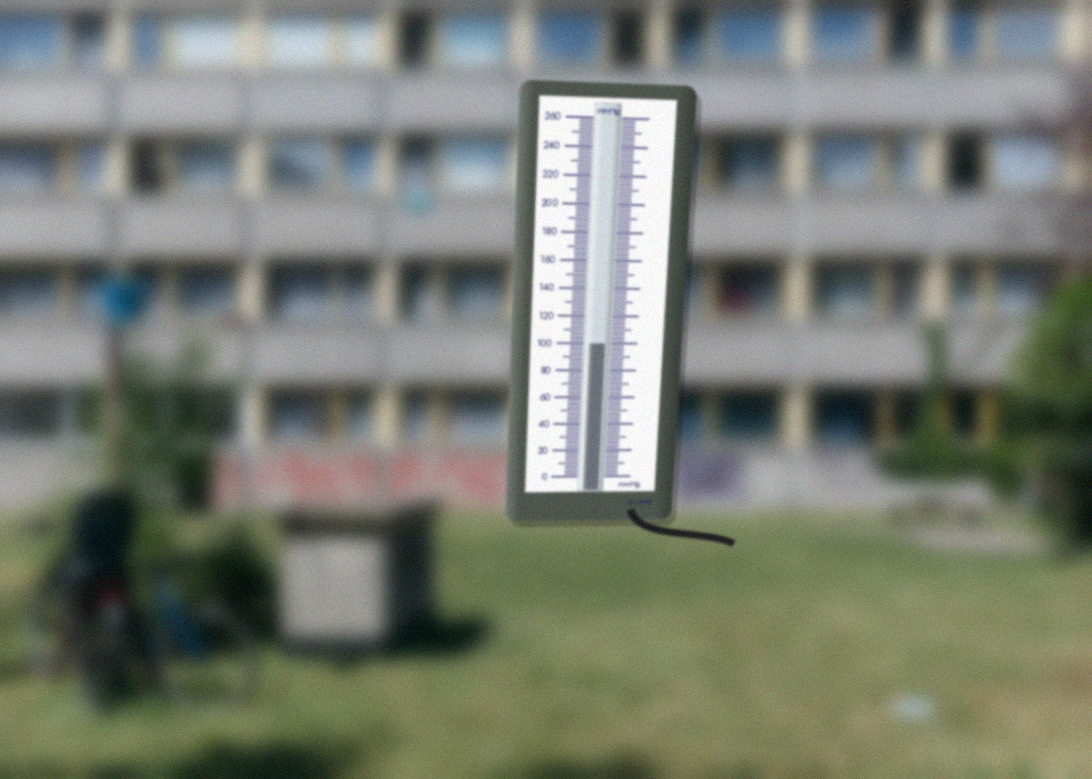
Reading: 100 mmHg
